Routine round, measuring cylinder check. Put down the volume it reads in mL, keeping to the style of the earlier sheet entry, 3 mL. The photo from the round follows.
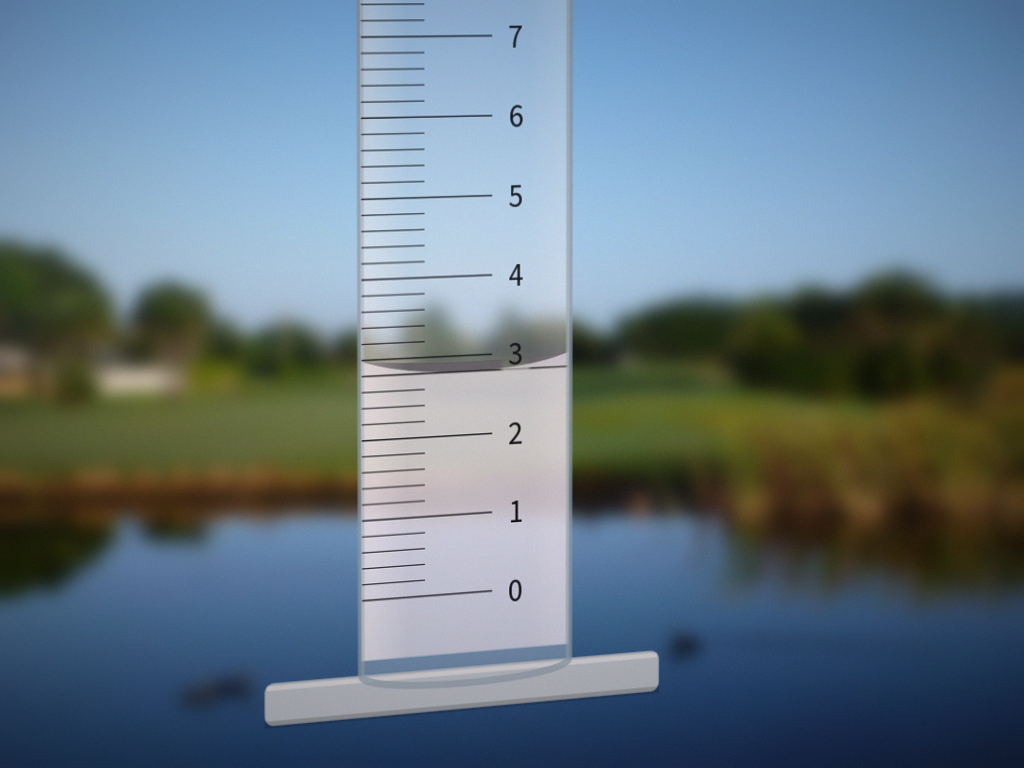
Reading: 2.8 mL
